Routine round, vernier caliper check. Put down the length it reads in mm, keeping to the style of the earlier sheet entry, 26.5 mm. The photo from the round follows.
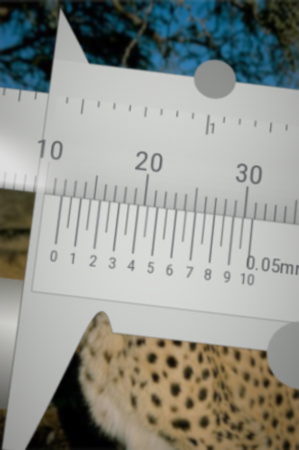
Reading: 11.8 mm
